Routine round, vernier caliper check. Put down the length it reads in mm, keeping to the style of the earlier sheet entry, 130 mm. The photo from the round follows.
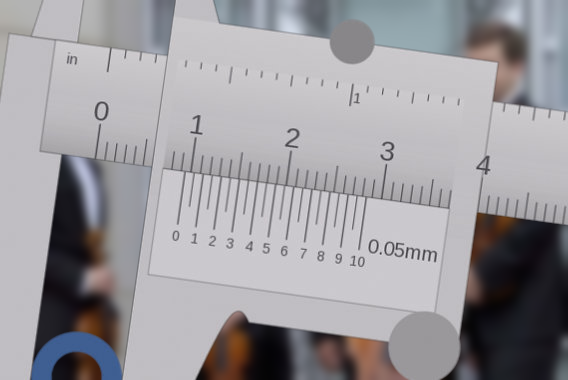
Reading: 9.4 mm
